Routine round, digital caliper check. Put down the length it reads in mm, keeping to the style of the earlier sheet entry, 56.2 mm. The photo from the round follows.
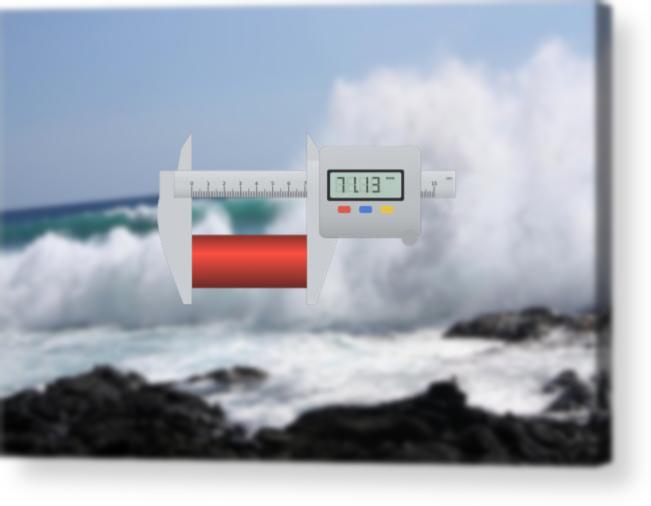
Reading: 71.13 mm
